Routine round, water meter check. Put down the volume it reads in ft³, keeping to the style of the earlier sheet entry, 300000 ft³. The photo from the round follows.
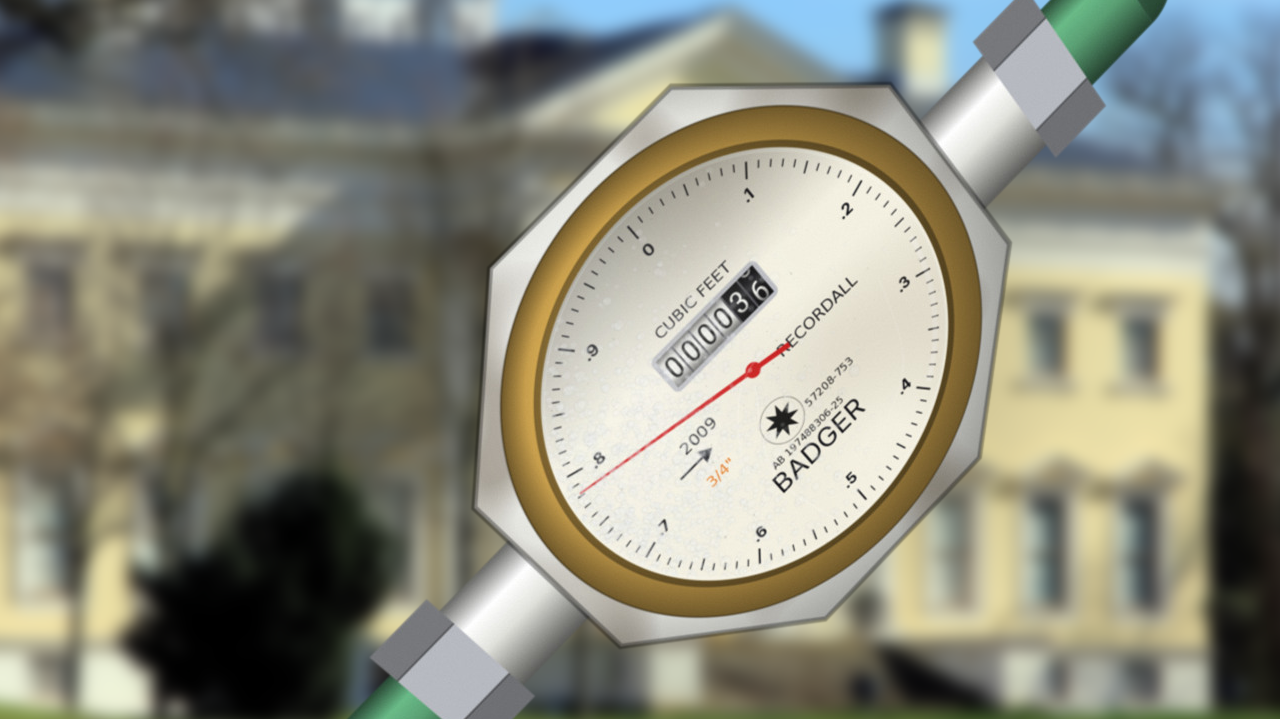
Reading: 35.78 ft³
